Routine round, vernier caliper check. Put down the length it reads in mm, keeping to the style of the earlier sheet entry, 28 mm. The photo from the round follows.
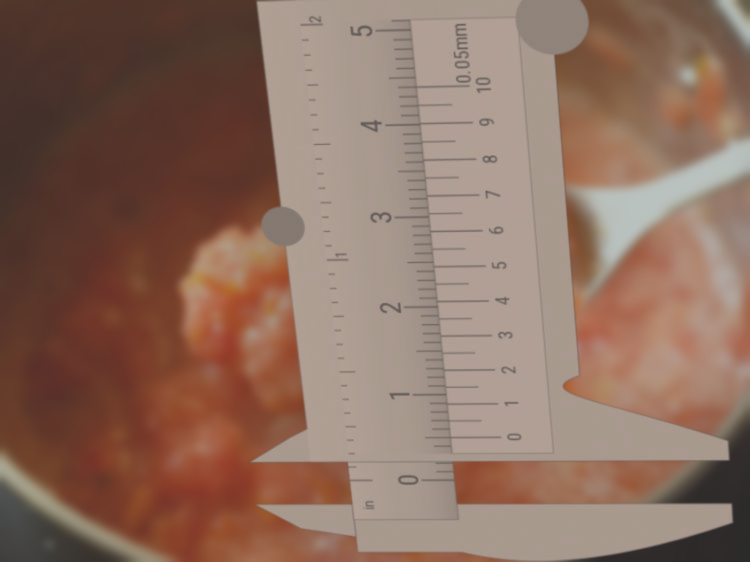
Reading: 5.0 mm
